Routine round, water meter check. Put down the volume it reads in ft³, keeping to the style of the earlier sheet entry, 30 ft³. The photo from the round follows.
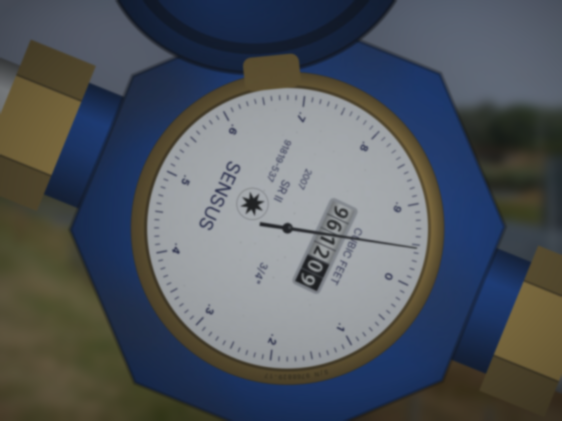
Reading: 961208.95 ft³
